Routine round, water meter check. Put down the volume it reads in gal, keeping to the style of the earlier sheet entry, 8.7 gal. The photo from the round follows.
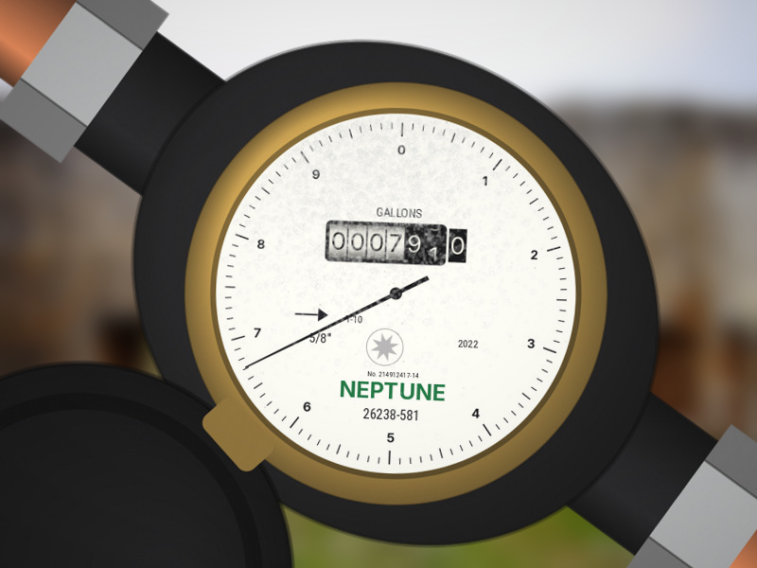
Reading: 7906.7 gal
